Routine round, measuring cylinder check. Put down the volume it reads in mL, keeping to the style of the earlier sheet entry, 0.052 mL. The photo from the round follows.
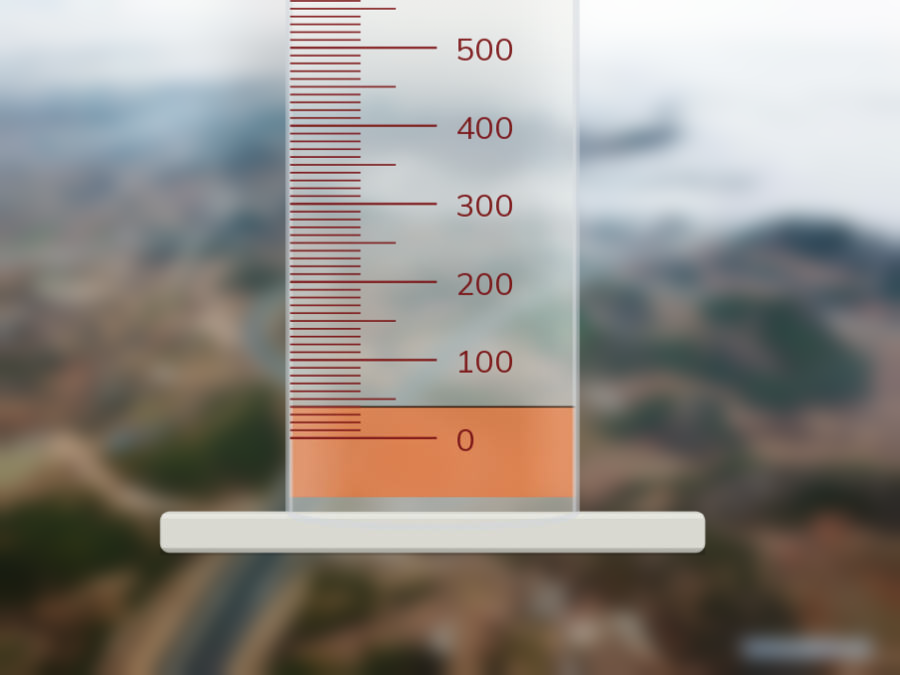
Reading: 40 mL
